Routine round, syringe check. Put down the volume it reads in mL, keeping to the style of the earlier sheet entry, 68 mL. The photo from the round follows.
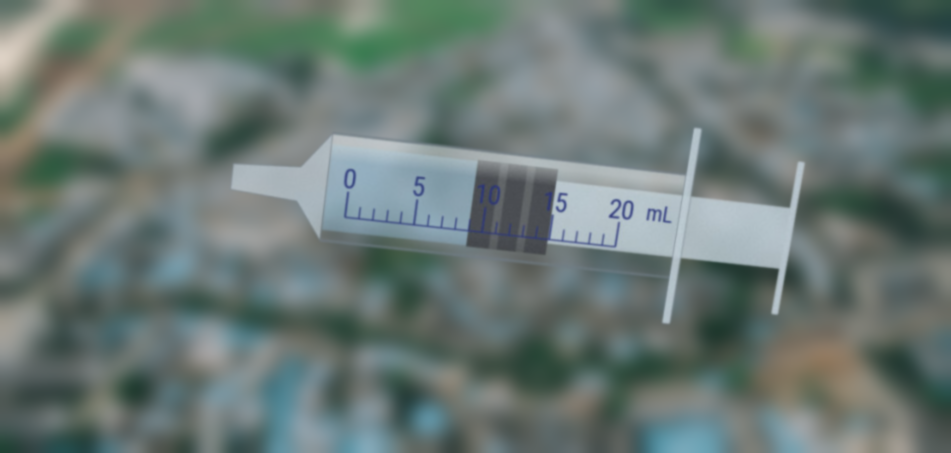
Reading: 9 mL
